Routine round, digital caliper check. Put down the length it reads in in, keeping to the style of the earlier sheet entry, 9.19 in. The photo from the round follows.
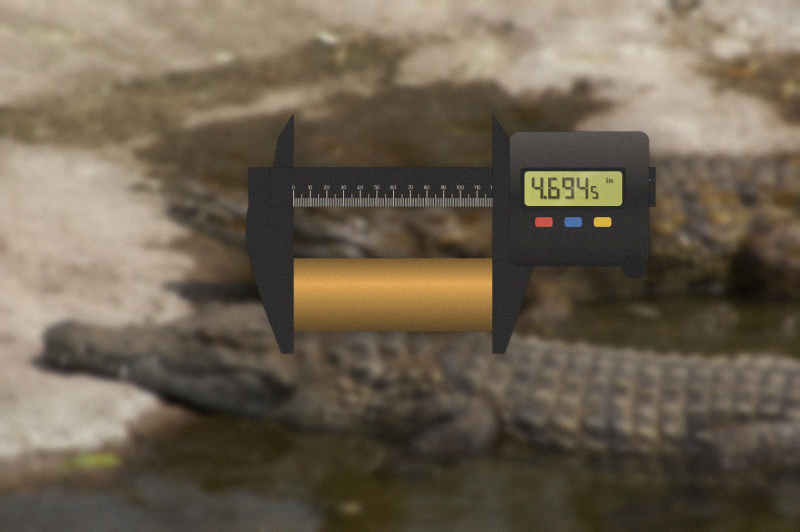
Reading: 4.6945 in
